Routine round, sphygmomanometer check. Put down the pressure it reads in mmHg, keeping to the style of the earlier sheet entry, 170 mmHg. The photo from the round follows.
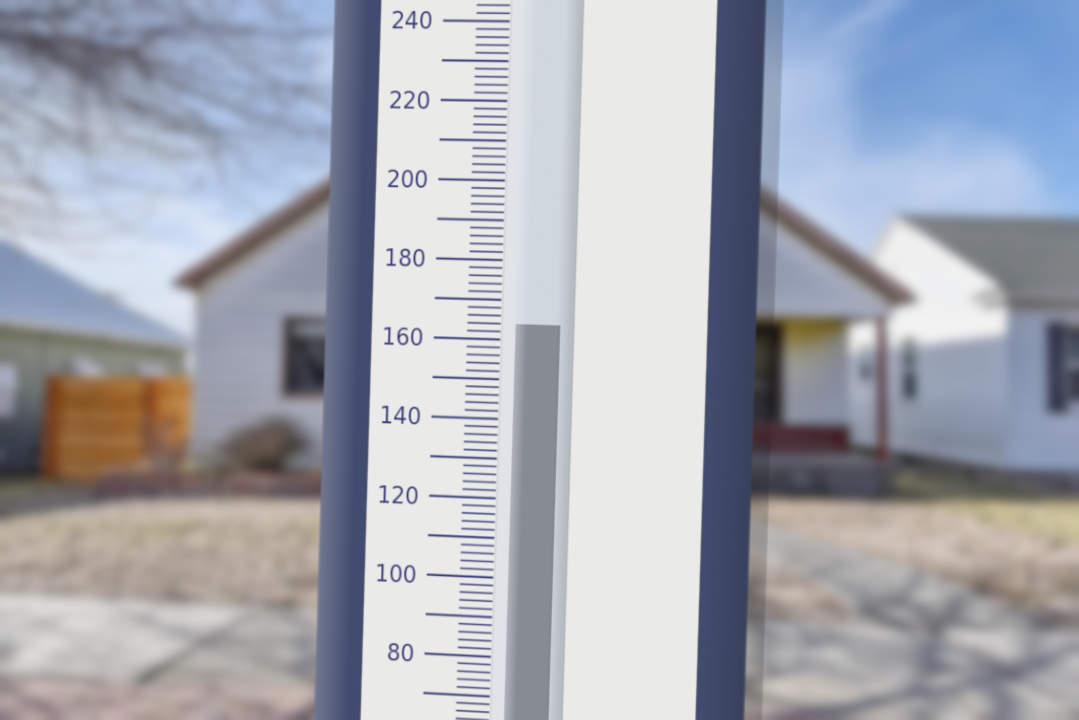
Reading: 164 mmHg
